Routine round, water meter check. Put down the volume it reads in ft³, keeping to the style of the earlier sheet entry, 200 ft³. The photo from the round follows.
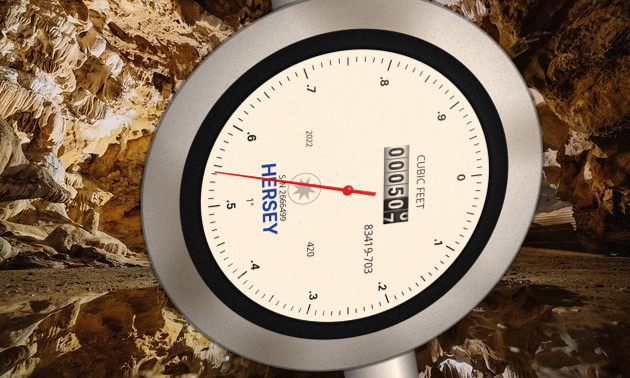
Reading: 506.54 ft³
